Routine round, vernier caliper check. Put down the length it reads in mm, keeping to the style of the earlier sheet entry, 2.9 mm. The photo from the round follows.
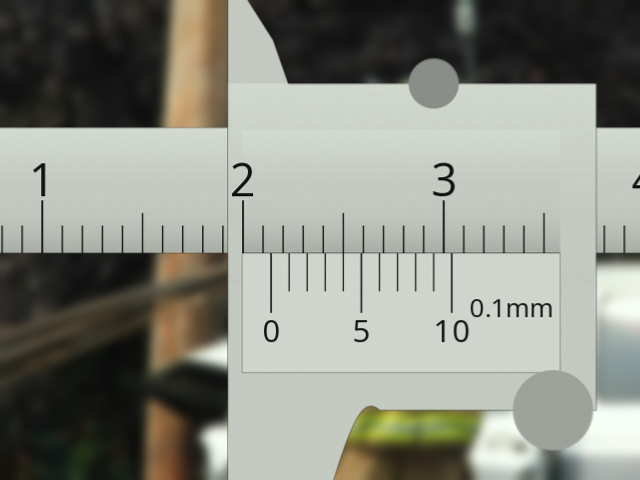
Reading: 21.4 mm
